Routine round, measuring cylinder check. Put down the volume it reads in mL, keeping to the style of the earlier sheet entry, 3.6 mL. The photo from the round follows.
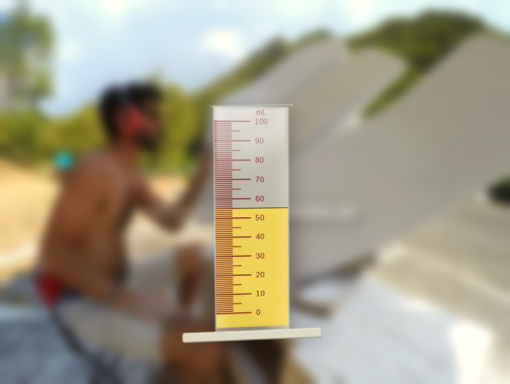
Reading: 55 mL
